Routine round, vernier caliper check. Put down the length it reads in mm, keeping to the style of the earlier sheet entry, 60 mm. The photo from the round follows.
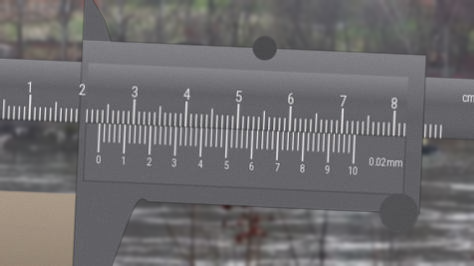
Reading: 23.5 mm
